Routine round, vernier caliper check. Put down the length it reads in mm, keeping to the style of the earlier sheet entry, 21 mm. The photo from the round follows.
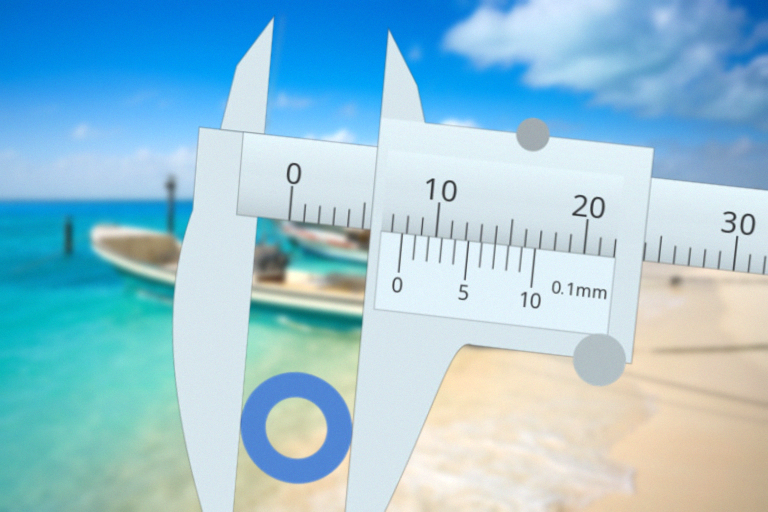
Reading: 7.7 mm
